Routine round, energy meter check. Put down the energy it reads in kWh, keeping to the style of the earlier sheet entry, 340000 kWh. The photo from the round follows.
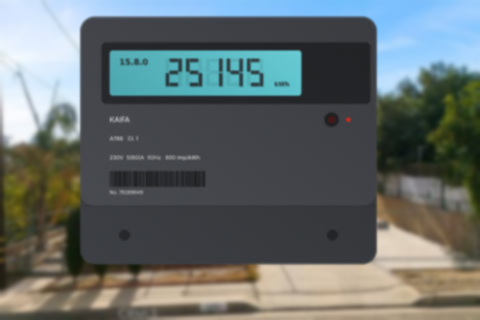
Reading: 25145 kWh
